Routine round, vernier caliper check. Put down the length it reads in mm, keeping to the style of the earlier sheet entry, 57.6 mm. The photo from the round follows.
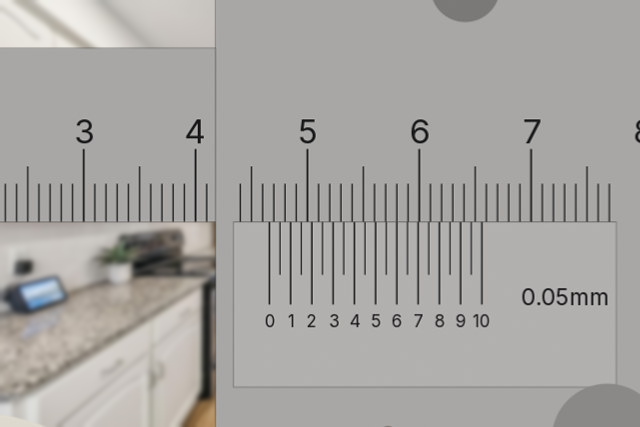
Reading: 46.6 mm
